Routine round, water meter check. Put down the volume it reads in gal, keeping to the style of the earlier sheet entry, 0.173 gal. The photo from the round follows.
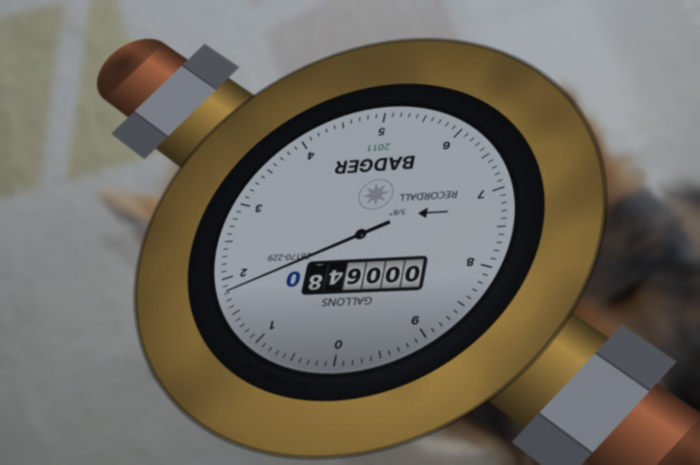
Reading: 6481.8 gal
